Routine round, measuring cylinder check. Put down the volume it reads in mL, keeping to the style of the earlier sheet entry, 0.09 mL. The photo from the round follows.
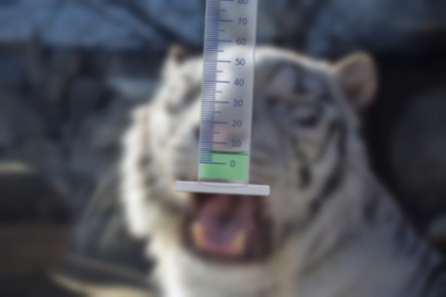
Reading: 5 mL
